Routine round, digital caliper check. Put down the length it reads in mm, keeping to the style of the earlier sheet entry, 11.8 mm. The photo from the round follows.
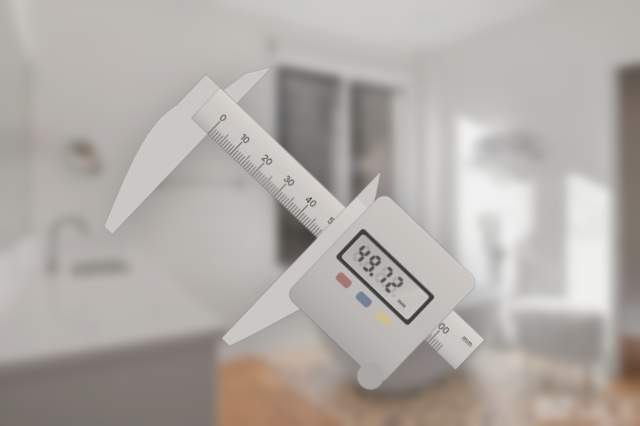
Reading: 49.72 mm
